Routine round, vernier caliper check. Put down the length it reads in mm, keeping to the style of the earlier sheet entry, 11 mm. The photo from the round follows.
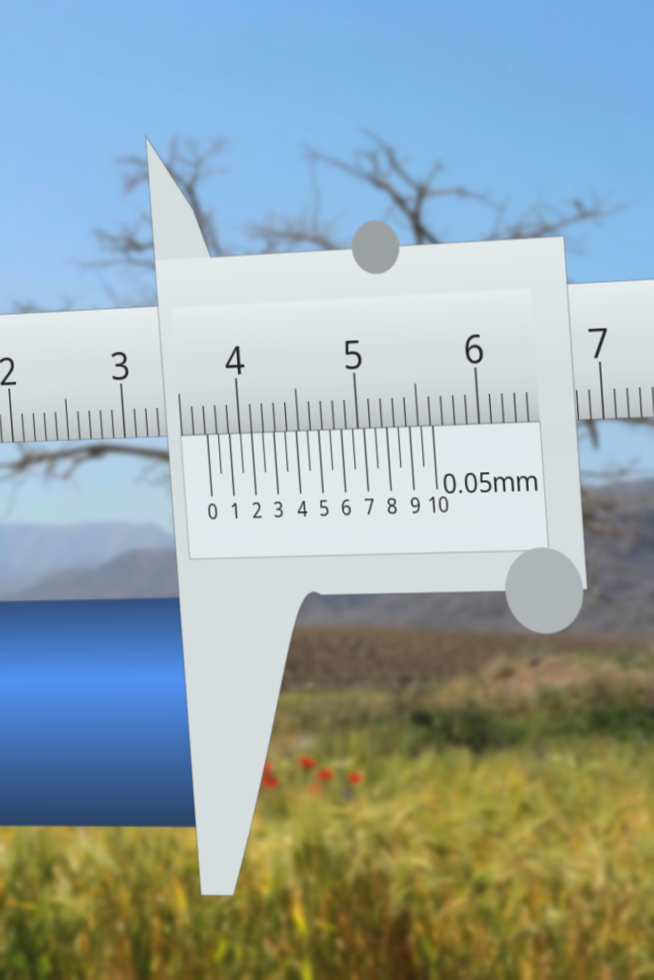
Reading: 37.2 mm
